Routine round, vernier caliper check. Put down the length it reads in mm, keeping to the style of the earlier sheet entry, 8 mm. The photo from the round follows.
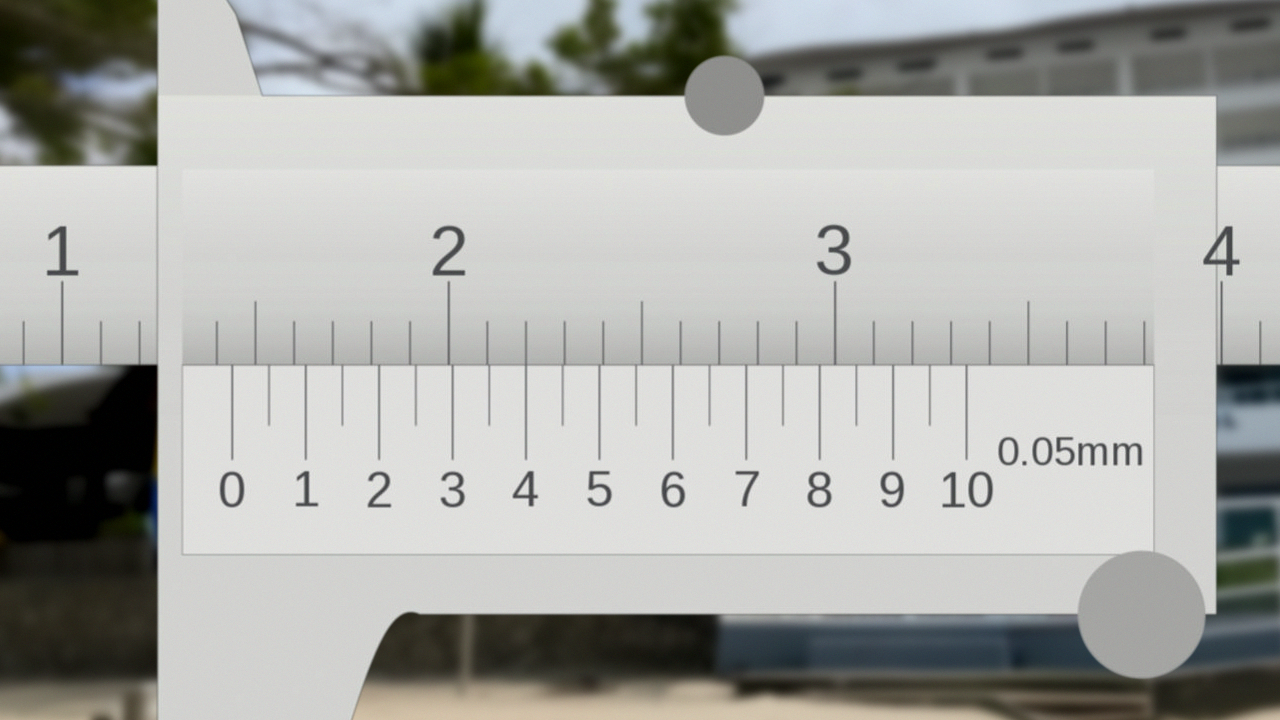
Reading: 14.40 mm
